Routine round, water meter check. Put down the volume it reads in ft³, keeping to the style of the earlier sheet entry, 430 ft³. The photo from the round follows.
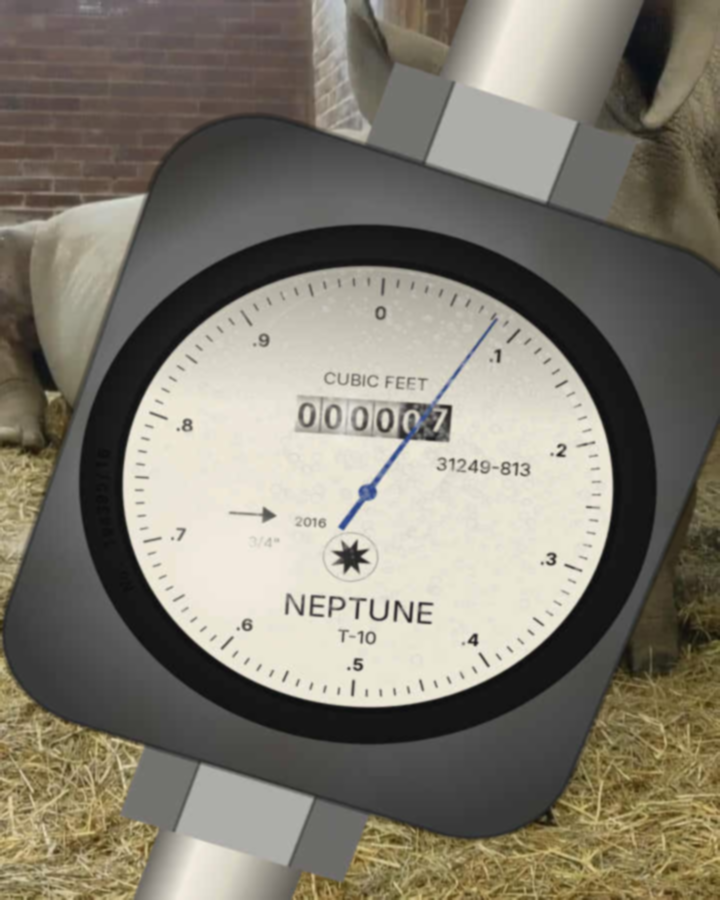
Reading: 7.08 ft³
